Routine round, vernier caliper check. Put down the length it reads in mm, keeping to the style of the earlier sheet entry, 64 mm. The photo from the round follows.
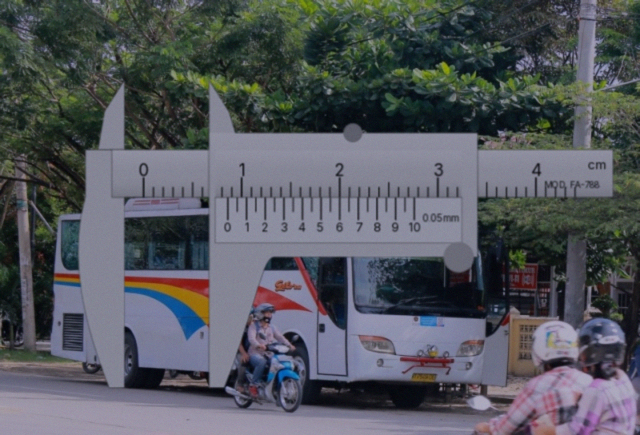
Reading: 8.6 mm
